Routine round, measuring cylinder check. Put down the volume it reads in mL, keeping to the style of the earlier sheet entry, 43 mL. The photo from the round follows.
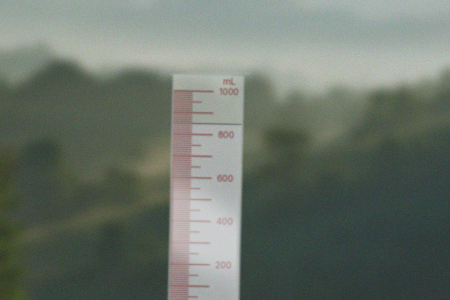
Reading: 850 mL
